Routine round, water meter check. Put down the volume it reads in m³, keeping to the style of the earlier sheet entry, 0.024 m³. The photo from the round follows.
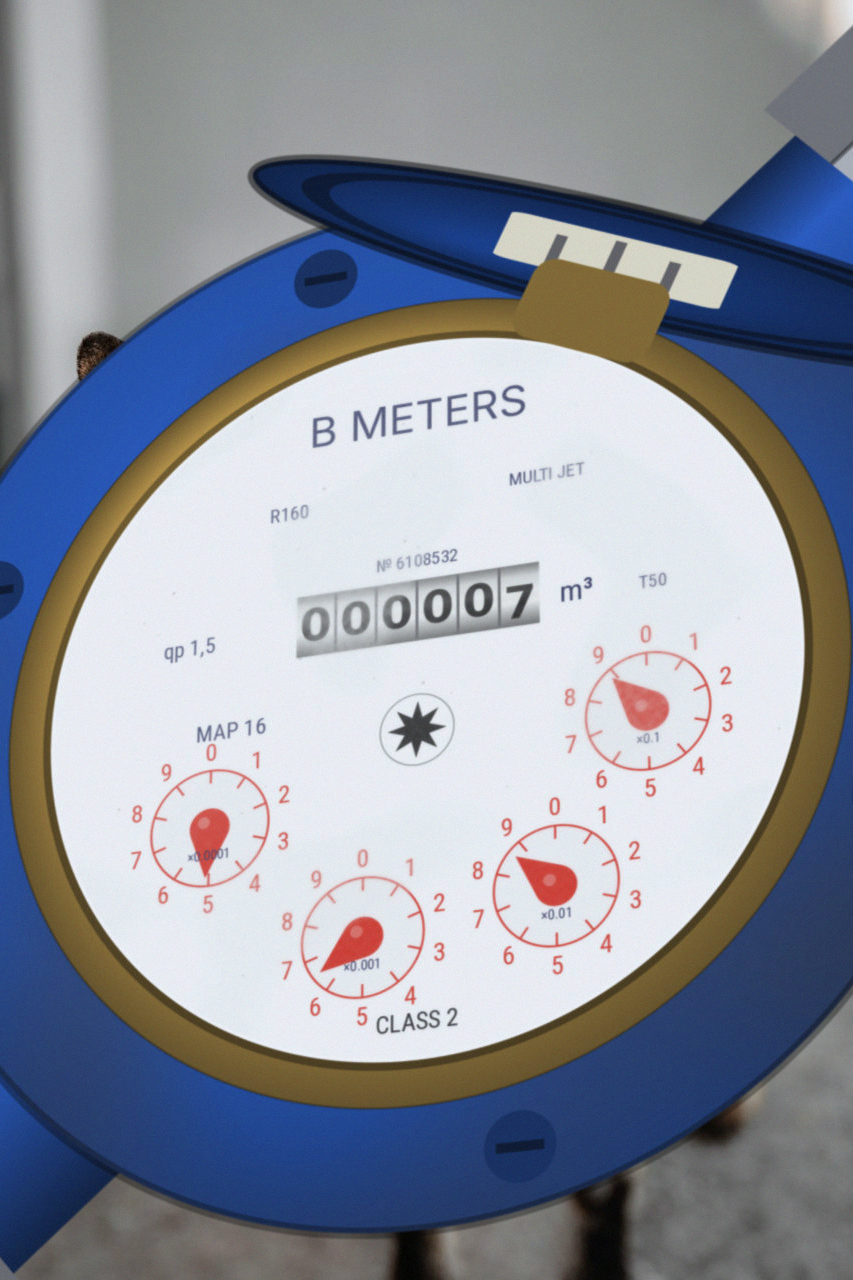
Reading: 6.8865 m³
